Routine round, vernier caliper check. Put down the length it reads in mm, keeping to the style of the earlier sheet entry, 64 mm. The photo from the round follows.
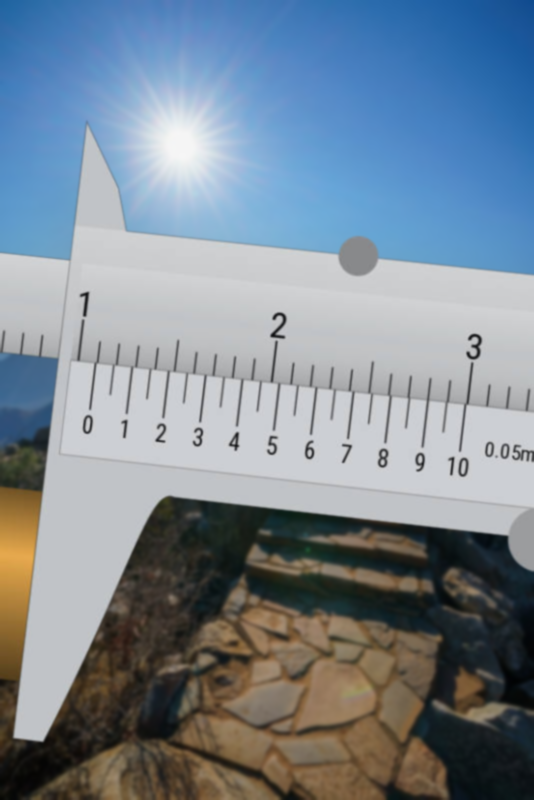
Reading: 10.9 mm
